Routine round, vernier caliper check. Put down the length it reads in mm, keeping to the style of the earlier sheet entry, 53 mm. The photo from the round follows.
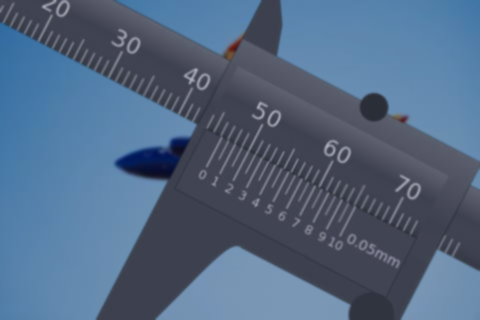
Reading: 46.2 mm
